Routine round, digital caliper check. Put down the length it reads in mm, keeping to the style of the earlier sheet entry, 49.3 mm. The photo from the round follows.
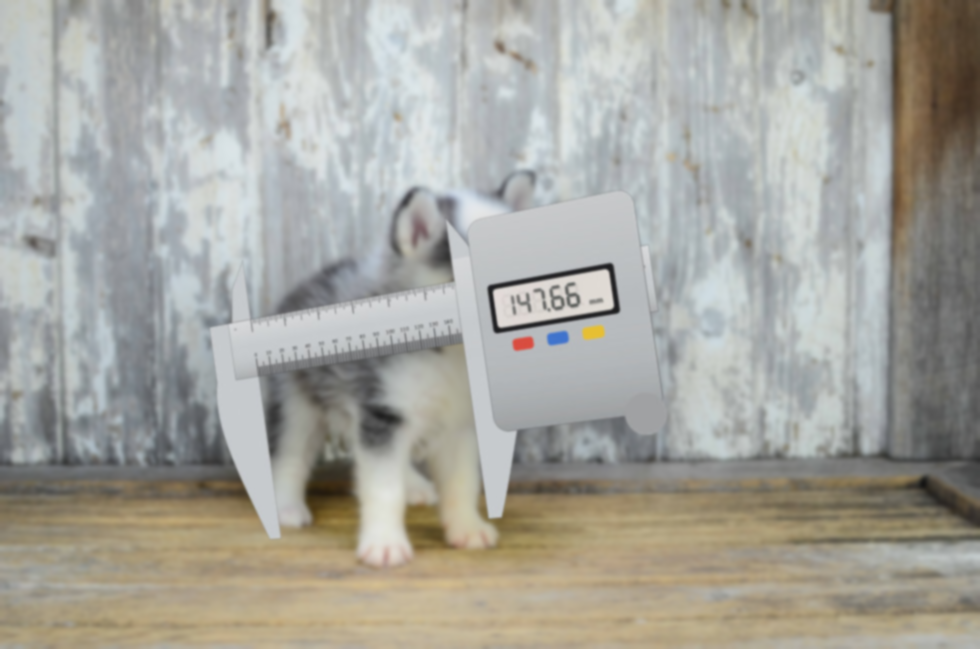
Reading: 147.66 mm
